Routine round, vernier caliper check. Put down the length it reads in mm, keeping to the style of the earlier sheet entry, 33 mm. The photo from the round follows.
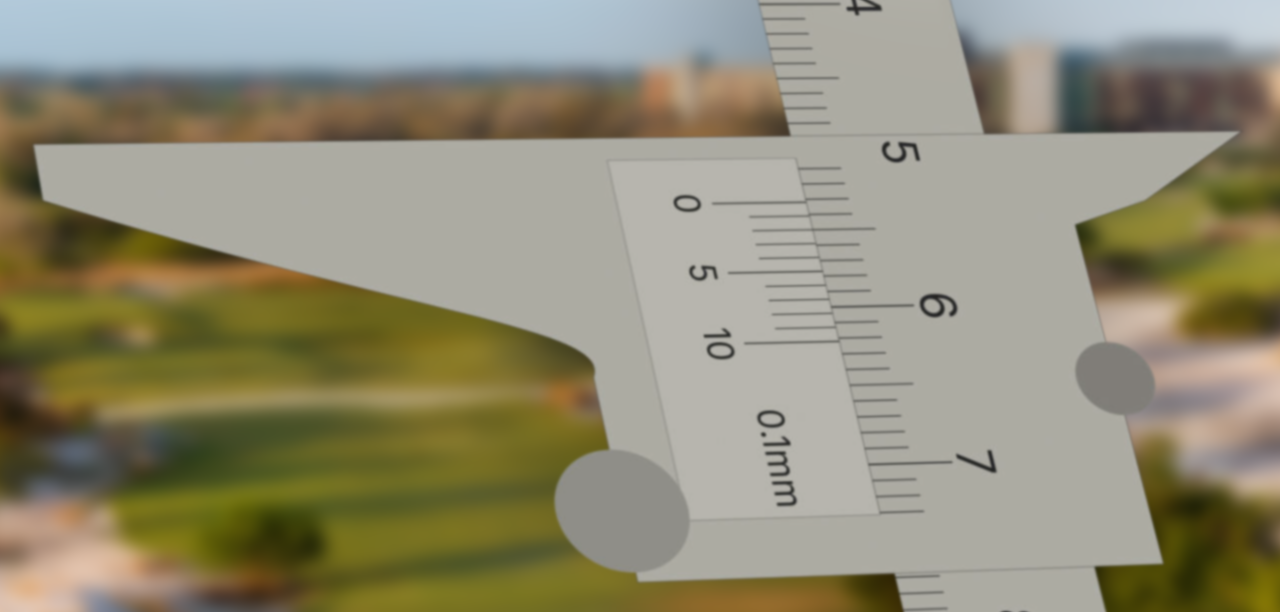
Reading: 53.2 mm
